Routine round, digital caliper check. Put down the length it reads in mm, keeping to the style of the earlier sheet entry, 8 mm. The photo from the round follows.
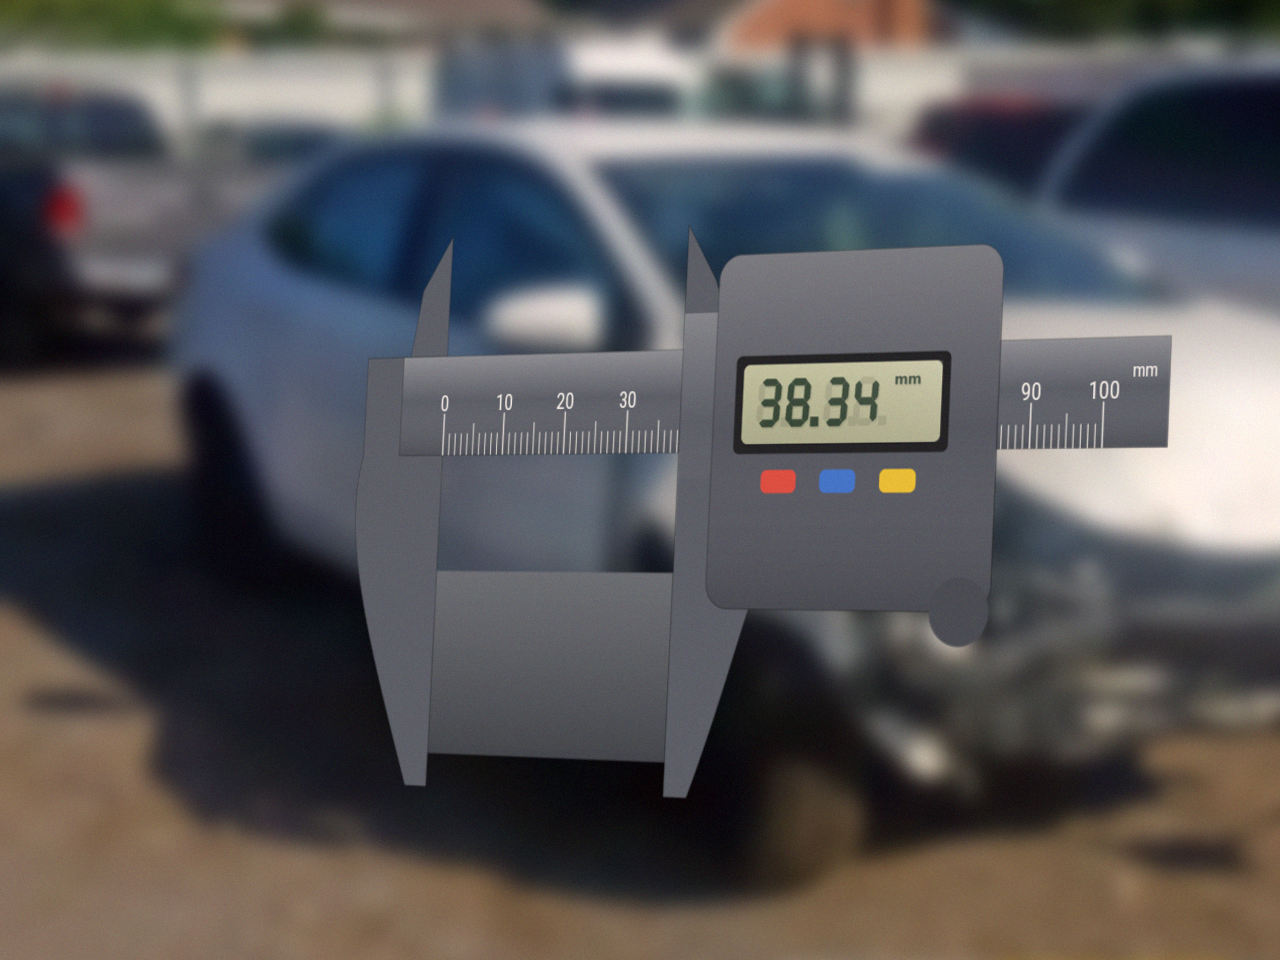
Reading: 38.34 mm
